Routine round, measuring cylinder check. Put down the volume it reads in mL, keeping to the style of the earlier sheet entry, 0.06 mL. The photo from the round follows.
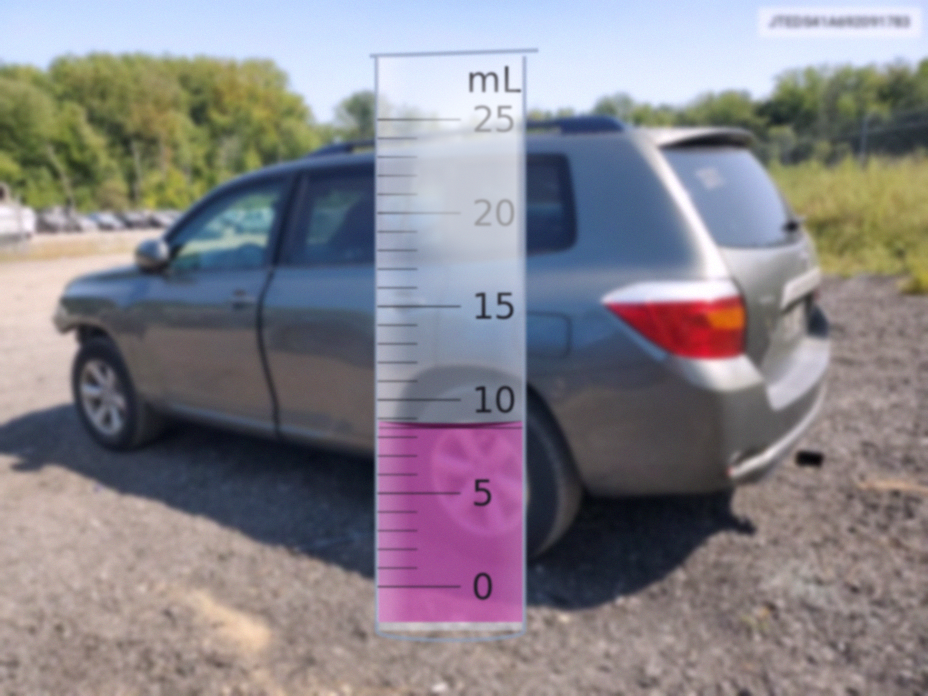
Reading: 8.5 mL
